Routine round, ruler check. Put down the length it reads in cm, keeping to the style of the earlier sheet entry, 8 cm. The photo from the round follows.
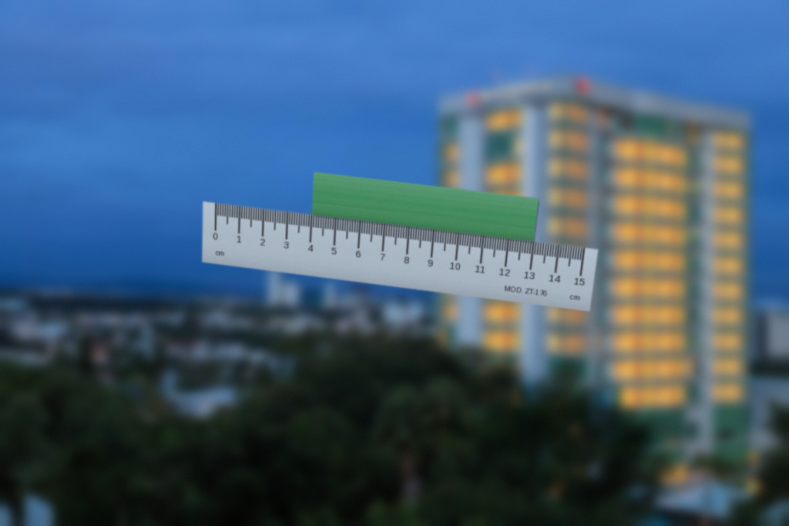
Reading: 9 cm
